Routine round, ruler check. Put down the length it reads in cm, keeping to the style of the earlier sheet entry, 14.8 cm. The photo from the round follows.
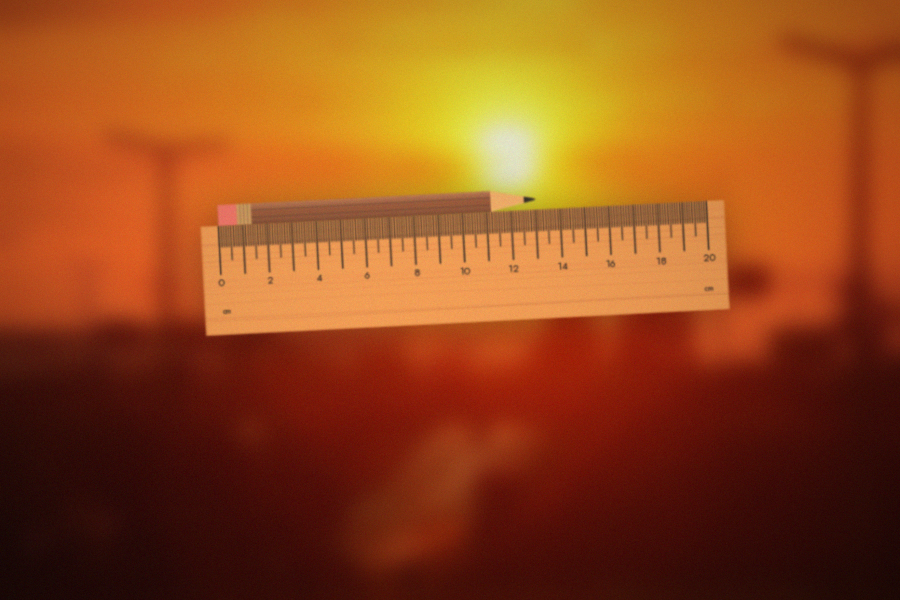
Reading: 13 cm
